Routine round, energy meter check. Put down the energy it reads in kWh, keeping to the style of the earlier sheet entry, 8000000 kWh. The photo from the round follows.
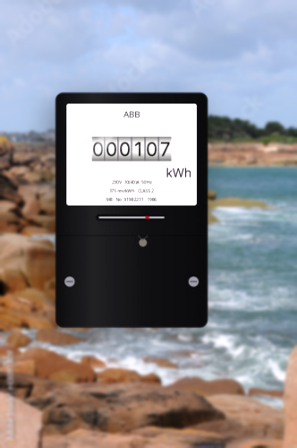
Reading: 107 kWh
